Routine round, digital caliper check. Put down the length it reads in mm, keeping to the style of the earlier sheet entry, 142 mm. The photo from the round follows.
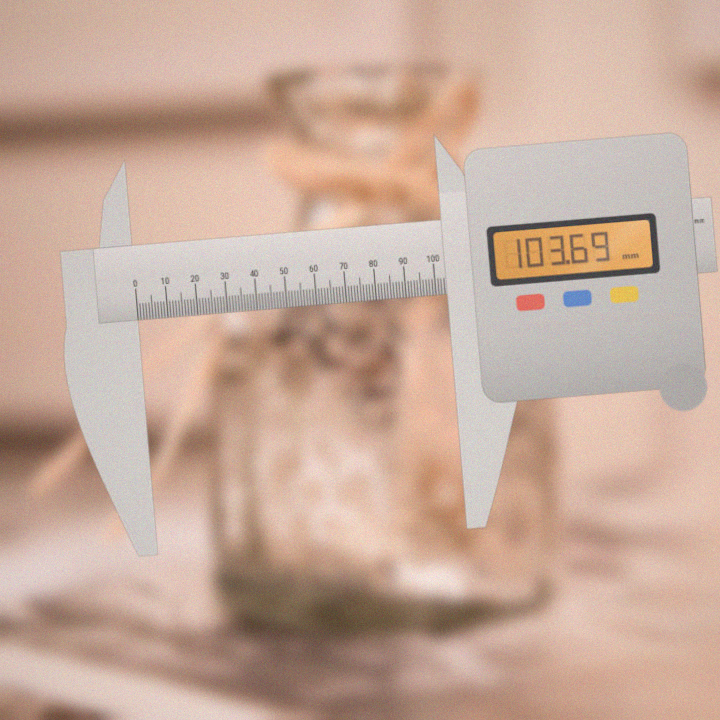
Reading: 103.69 mm
